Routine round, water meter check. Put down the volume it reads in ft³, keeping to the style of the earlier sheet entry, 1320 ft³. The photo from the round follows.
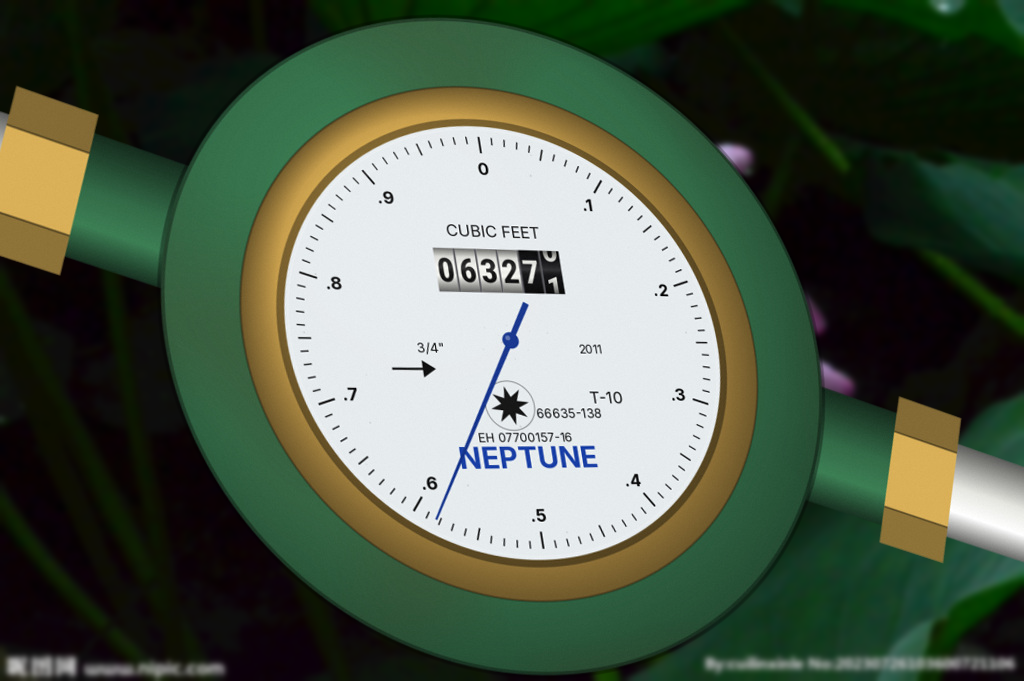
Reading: 63270.58 ft³
